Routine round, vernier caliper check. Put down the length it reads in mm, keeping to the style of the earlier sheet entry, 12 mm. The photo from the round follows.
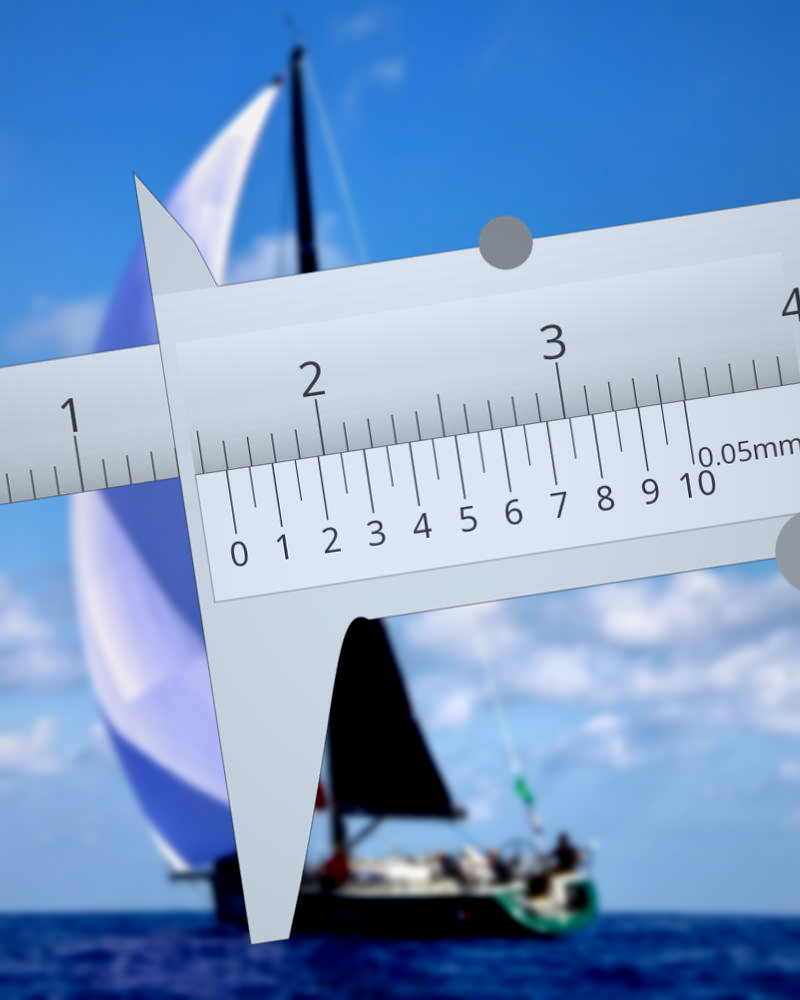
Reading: 15.95 mm
